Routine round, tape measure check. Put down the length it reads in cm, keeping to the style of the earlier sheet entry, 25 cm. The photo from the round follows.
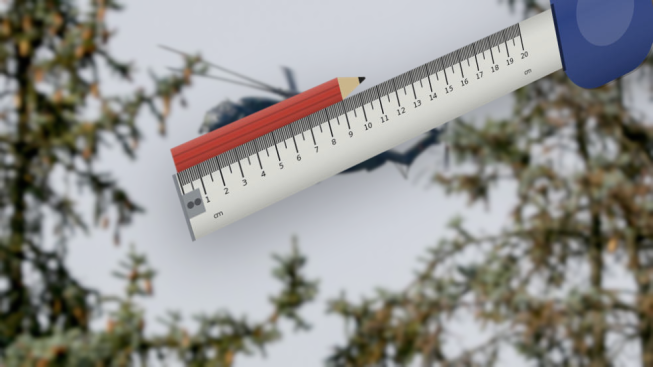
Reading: 10.5 cm
